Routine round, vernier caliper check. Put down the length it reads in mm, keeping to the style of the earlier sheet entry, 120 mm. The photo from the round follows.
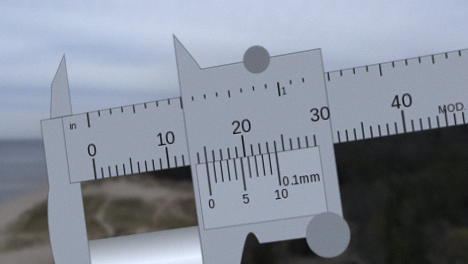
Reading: 15.0 mm
